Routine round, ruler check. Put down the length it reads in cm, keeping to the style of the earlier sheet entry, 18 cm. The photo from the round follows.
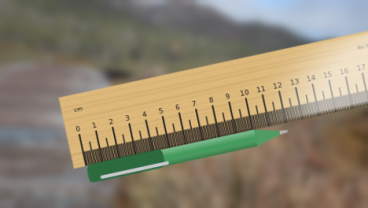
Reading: 12 cm
